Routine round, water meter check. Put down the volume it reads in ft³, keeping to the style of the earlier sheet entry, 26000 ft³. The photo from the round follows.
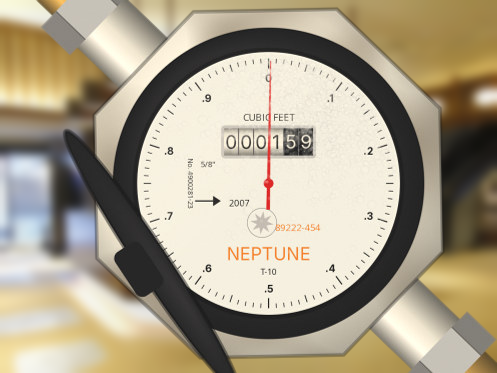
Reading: 159.00 ft³
